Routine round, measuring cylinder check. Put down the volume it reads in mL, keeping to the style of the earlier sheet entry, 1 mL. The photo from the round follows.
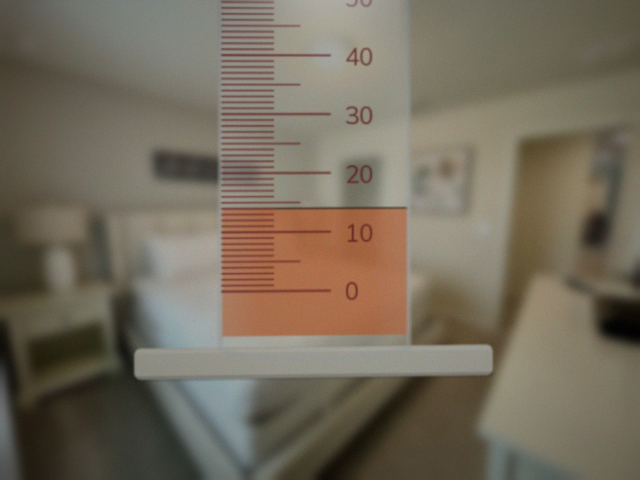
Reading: 14 mL
